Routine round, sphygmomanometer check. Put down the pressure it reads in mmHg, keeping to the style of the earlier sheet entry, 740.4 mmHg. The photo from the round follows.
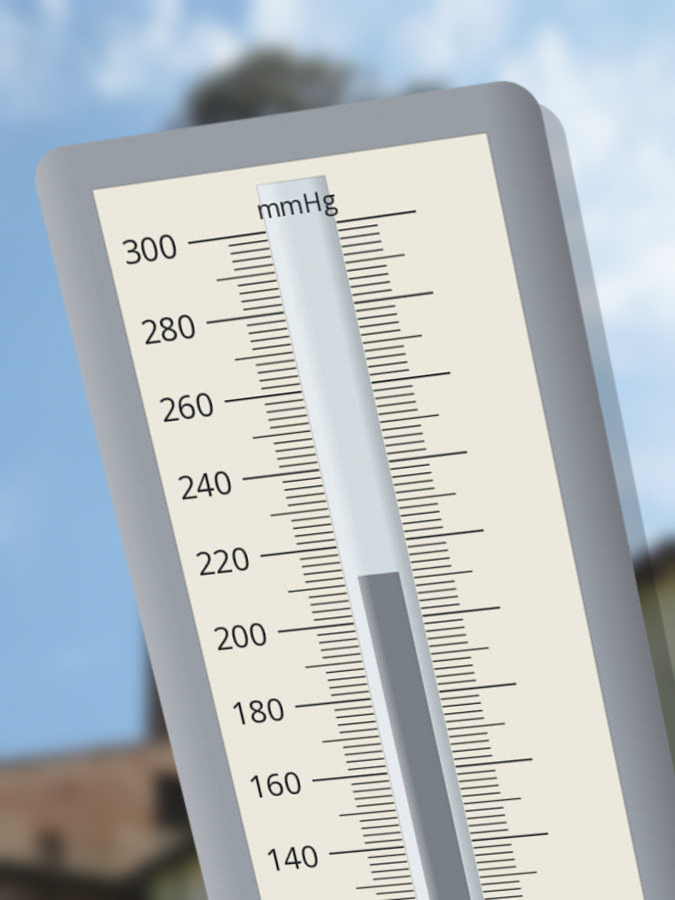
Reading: 212 mmHg
